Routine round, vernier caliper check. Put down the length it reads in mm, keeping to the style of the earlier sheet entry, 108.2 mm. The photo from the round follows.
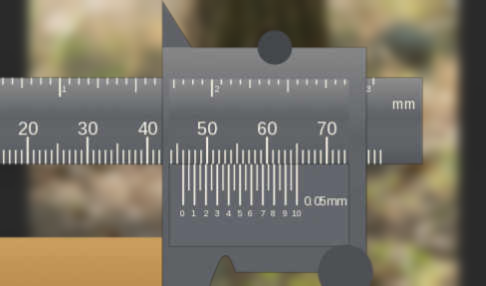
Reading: 46.0 mm
